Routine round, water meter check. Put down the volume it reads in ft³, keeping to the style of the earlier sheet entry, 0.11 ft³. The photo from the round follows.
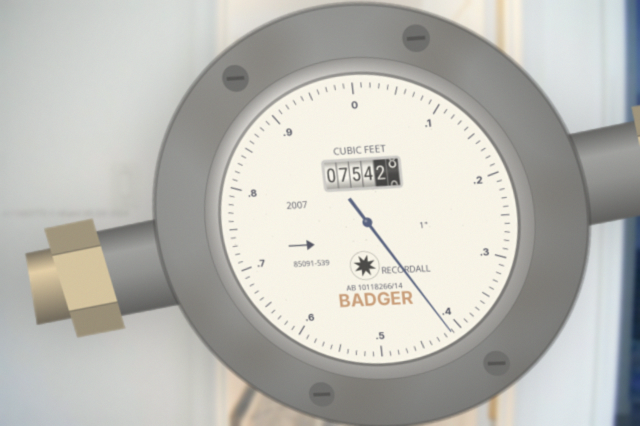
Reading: 75428.41 ft³
